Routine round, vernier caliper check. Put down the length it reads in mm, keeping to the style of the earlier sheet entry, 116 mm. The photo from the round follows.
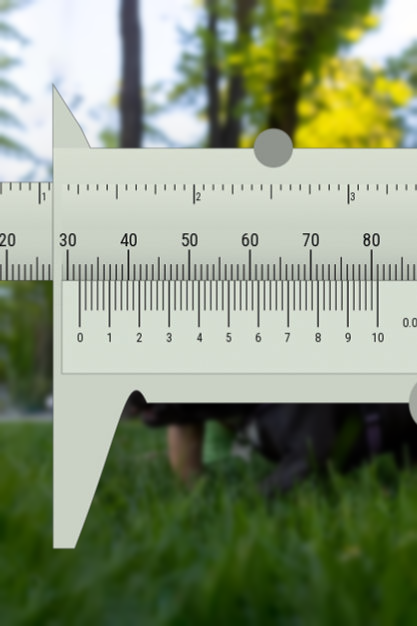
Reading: 32.0 mm
